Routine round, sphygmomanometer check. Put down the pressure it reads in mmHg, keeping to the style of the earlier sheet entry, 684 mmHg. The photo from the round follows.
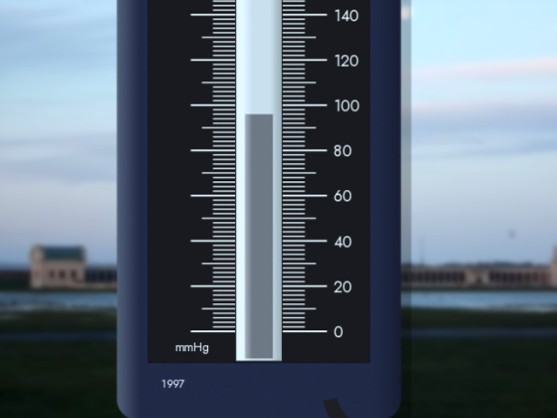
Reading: 96 mmHg
